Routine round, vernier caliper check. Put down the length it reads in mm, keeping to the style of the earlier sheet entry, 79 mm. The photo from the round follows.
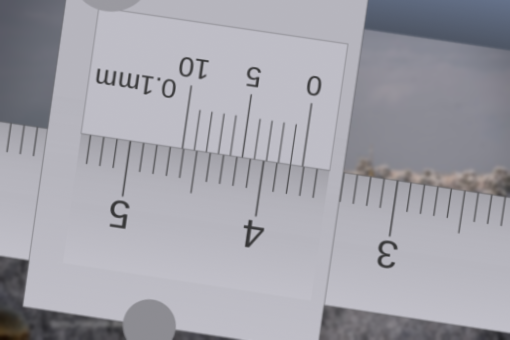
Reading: 37.1 mm
